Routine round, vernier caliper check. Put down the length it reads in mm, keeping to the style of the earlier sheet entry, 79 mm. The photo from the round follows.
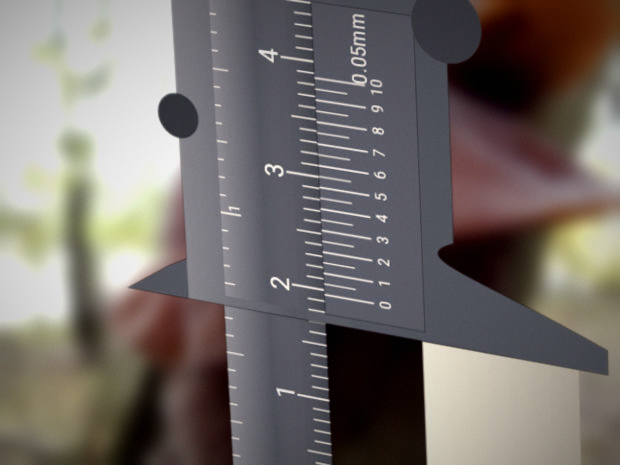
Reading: 19.6 mm
